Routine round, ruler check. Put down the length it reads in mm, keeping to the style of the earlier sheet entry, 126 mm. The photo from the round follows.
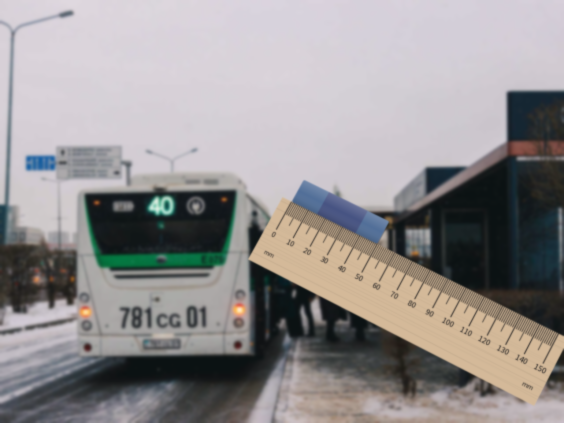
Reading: 50 mm
